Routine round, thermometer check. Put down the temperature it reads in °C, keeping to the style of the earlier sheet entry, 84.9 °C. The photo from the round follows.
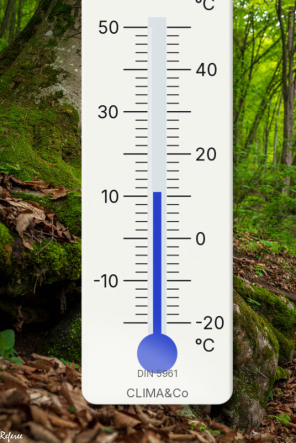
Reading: 11 °C
